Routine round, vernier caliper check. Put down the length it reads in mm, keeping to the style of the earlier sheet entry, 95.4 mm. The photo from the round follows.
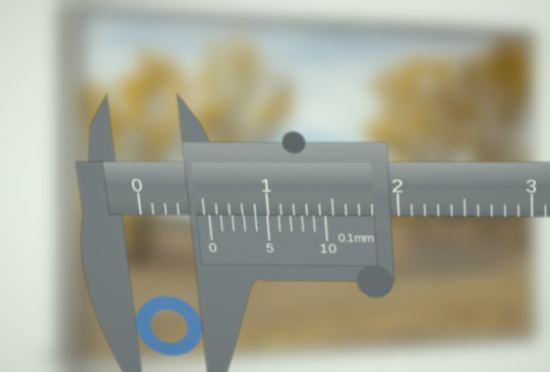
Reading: 5.4 mm
